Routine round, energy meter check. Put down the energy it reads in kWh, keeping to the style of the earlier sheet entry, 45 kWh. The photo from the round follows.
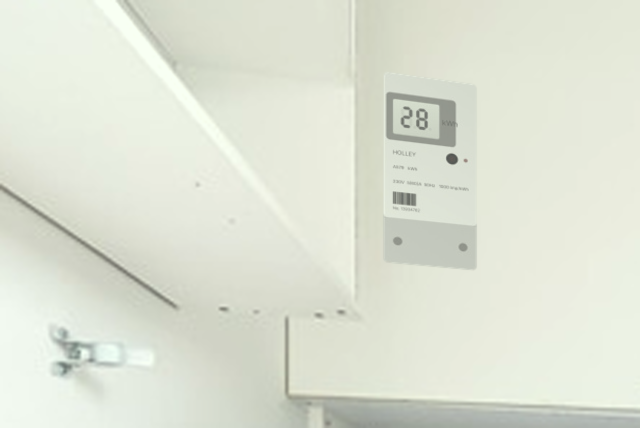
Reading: 28 kWh
